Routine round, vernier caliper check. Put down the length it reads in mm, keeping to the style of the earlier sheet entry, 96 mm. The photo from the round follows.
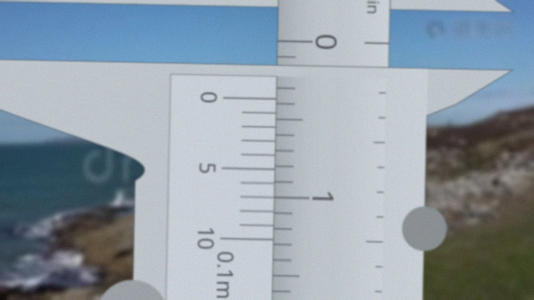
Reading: 3.7 mm
